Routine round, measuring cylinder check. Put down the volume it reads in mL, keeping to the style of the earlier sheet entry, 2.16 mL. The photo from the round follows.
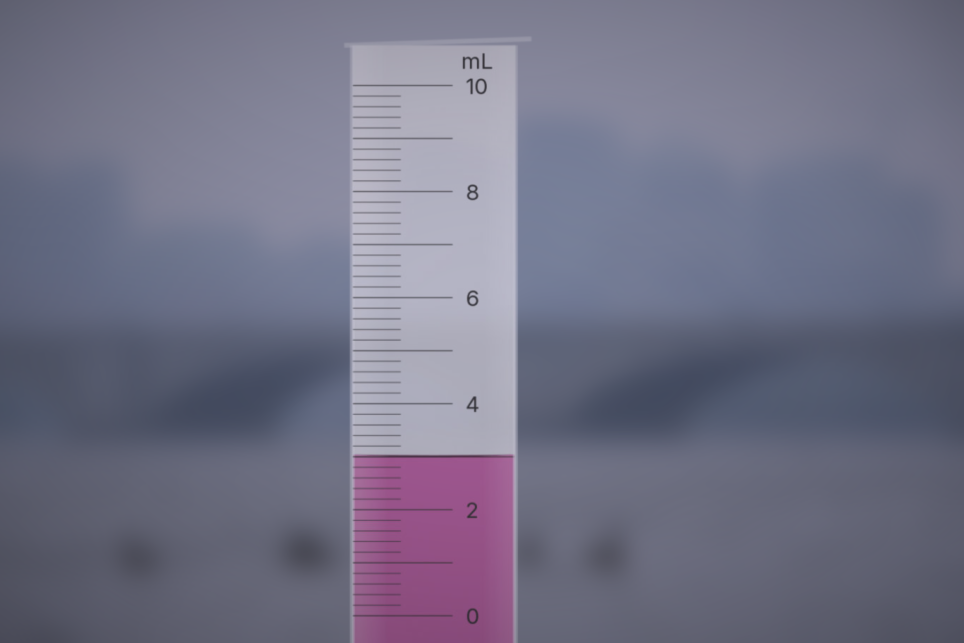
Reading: 3 mL
